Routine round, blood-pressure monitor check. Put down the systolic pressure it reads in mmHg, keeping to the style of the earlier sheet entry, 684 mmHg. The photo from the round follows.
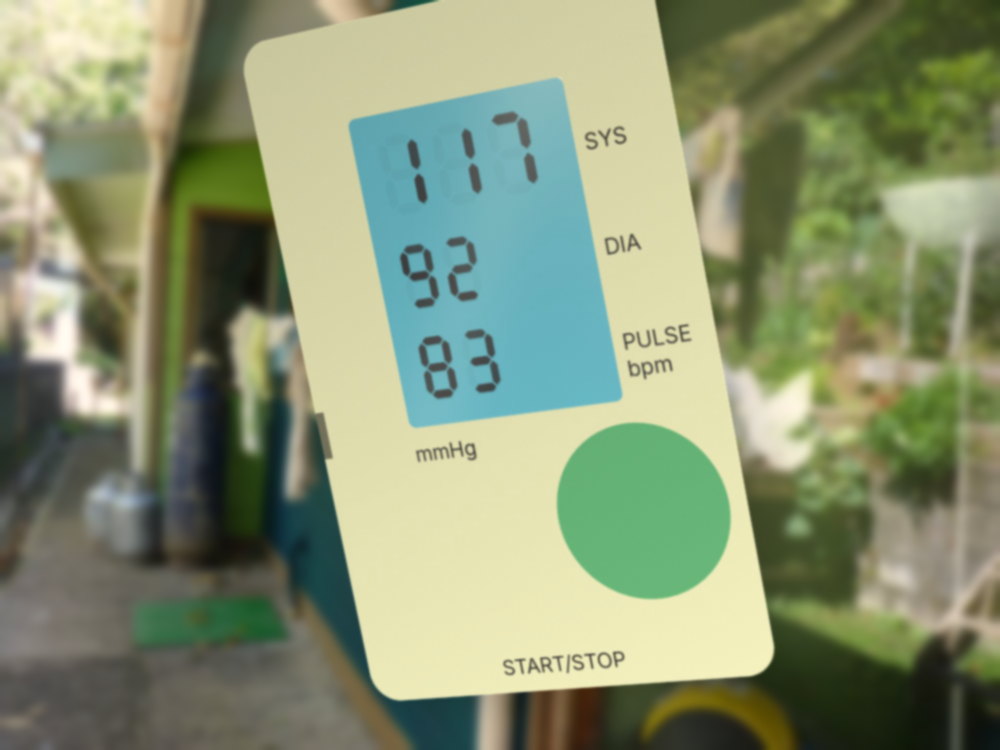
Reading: 117 mmHg
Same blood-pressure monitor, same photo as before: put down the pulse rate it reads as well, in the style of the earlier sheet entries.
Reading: 83 bpm
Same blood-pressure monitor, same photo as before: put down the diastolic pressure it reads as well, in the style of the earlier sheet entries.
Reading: 92 mmHg
